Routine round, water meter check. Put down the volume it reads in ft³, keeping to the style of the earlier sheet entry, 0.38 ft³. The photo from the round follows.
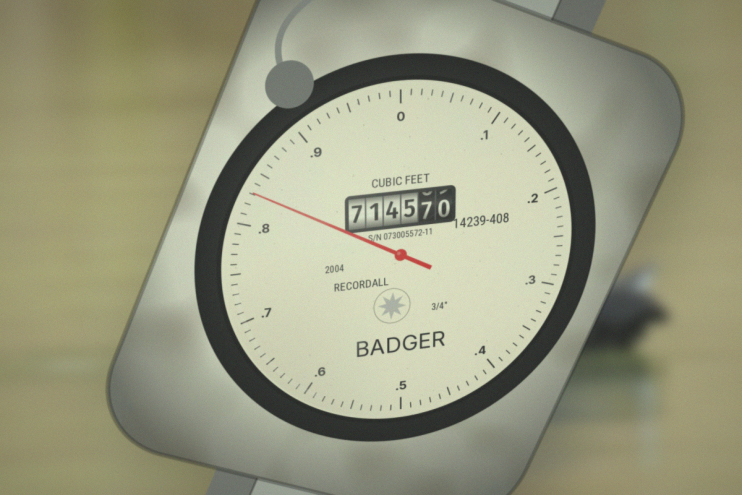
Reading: 714569.83 ft³
